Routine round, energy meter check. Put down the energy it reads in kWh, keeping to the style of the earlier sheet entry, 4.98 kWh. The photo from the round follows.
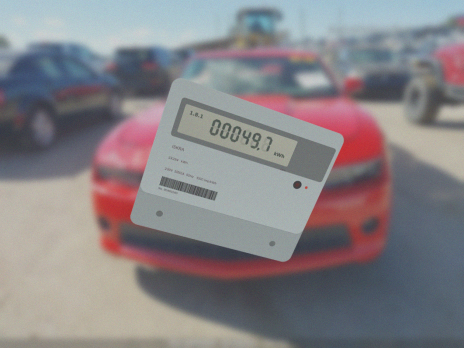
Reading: 49.7 kWh
